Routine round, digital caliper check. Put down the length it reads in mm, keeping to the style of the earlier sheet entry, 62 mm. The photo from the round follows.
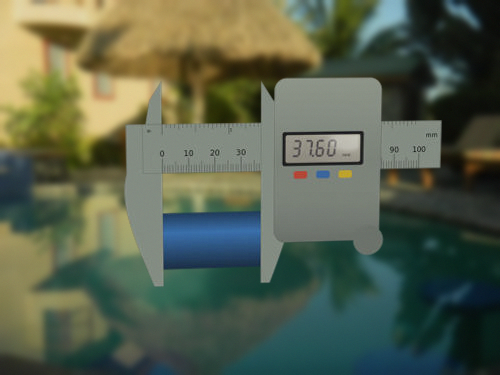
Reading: 37.60 mm
